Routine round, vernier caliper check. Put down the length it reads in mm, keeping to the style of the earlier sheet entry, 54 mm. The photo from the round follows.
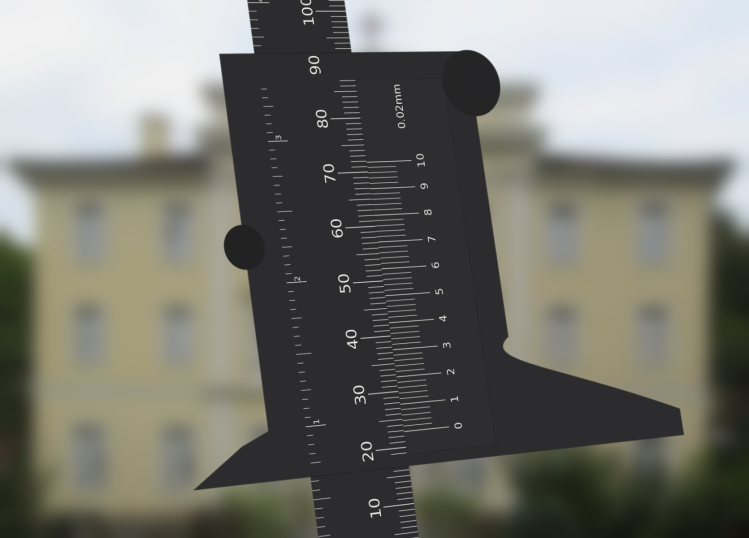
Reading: 22.8 mm
